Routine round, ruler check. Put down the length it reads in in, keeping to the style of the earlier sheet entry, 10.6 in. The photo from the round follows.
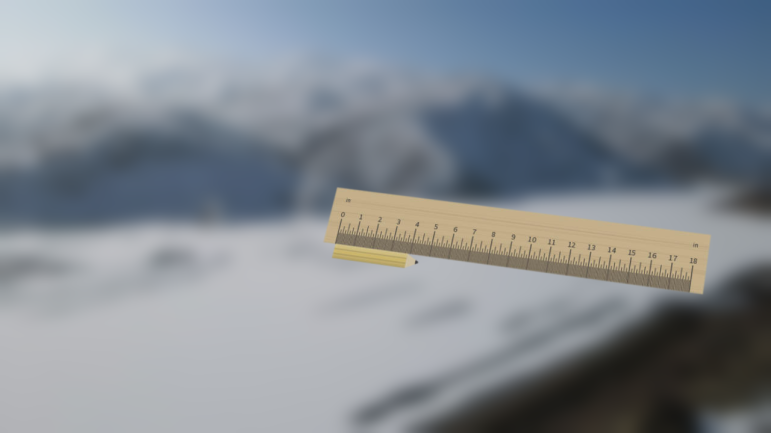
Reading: 4.5 in
